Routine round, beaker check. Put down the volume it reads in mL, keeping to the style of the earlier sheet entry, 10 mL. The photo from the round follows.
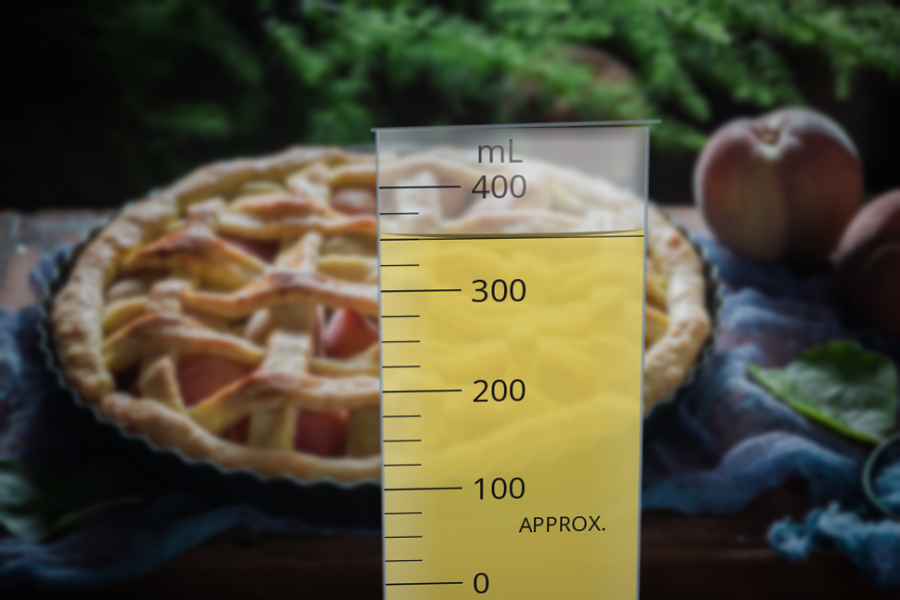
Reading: 350 mL
